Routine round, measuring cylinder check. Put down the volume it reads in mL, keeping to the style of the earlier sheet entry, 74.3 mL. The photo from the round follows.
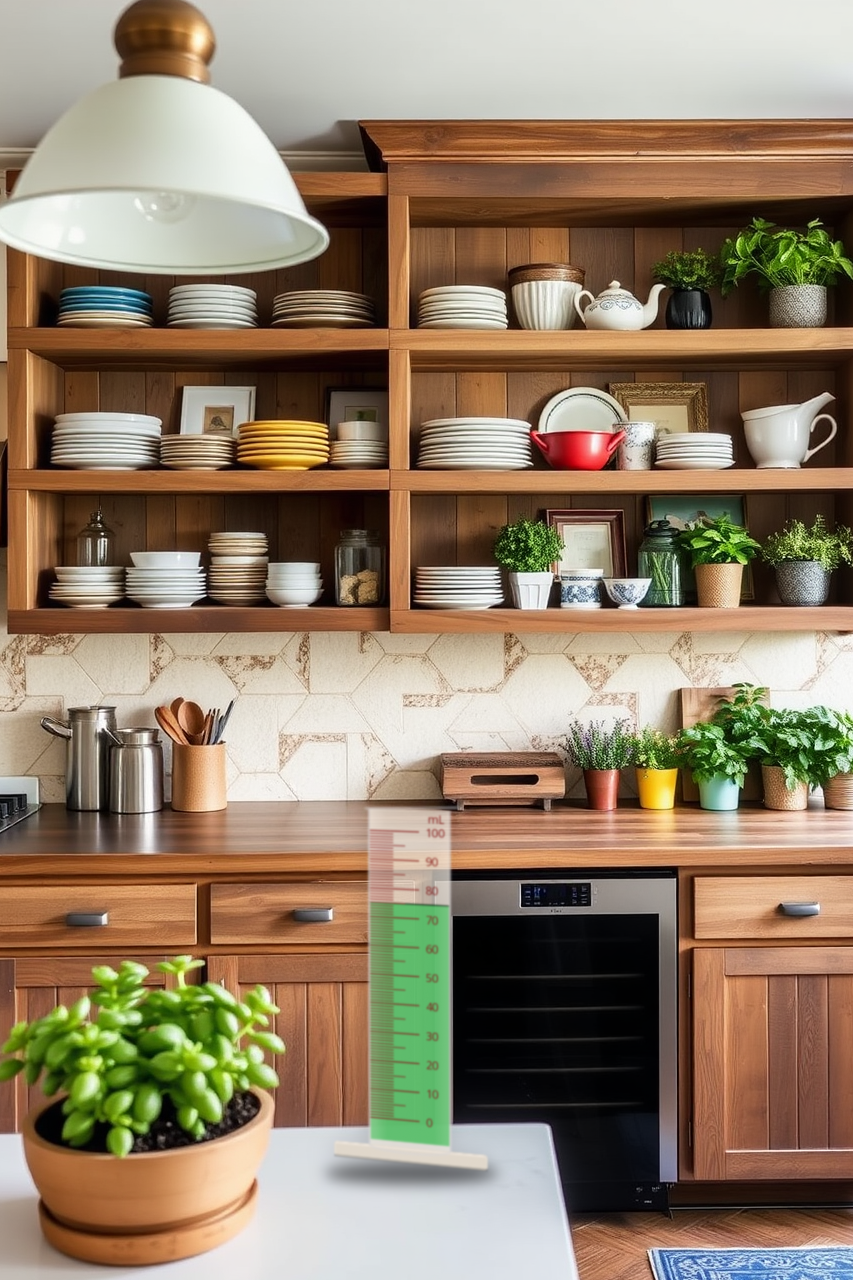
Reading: 75 mL
